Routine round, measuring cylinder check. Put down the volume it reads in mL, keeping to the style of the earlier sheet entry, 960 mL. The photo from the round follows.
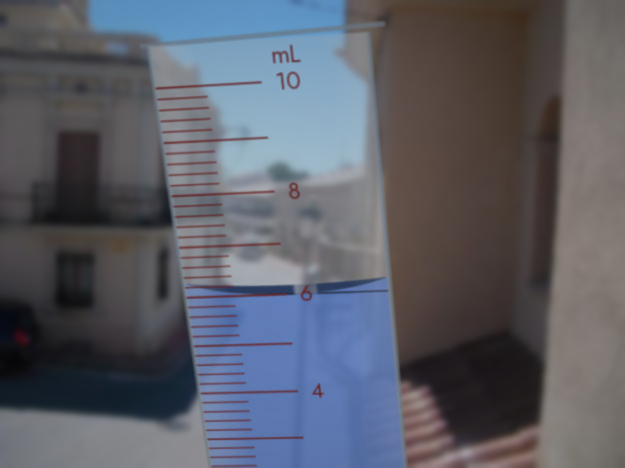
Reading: 6 mL
